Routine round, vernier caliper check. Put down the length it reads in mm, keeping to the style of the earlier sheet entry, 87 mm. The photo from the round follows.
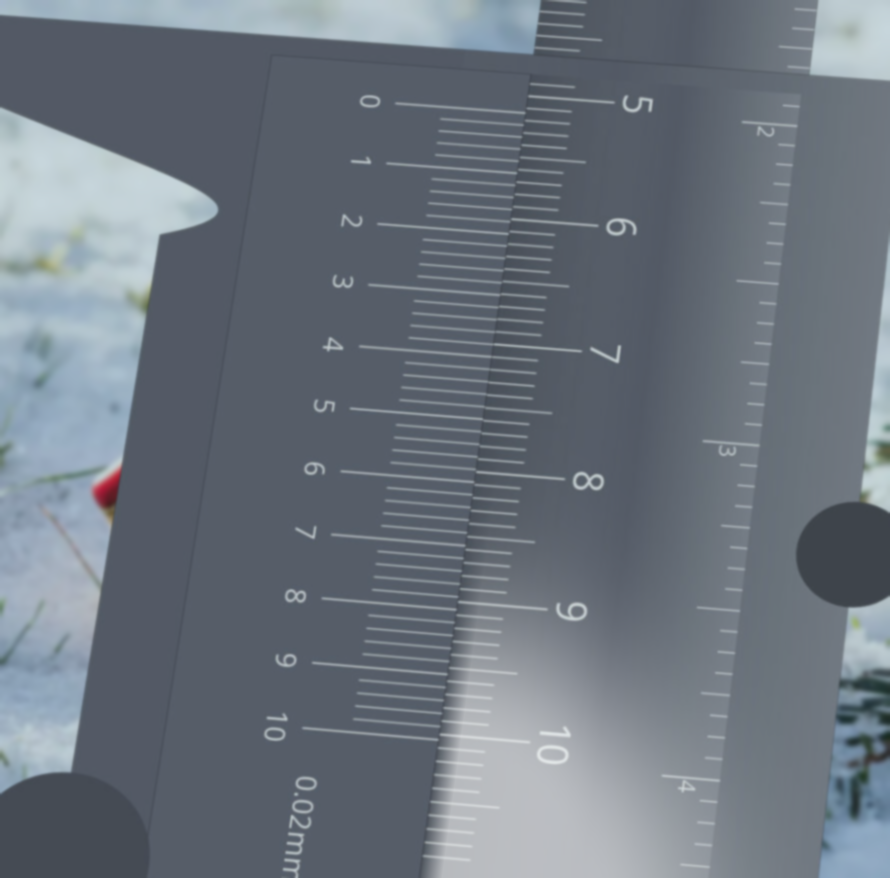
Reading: 51.4 mm
